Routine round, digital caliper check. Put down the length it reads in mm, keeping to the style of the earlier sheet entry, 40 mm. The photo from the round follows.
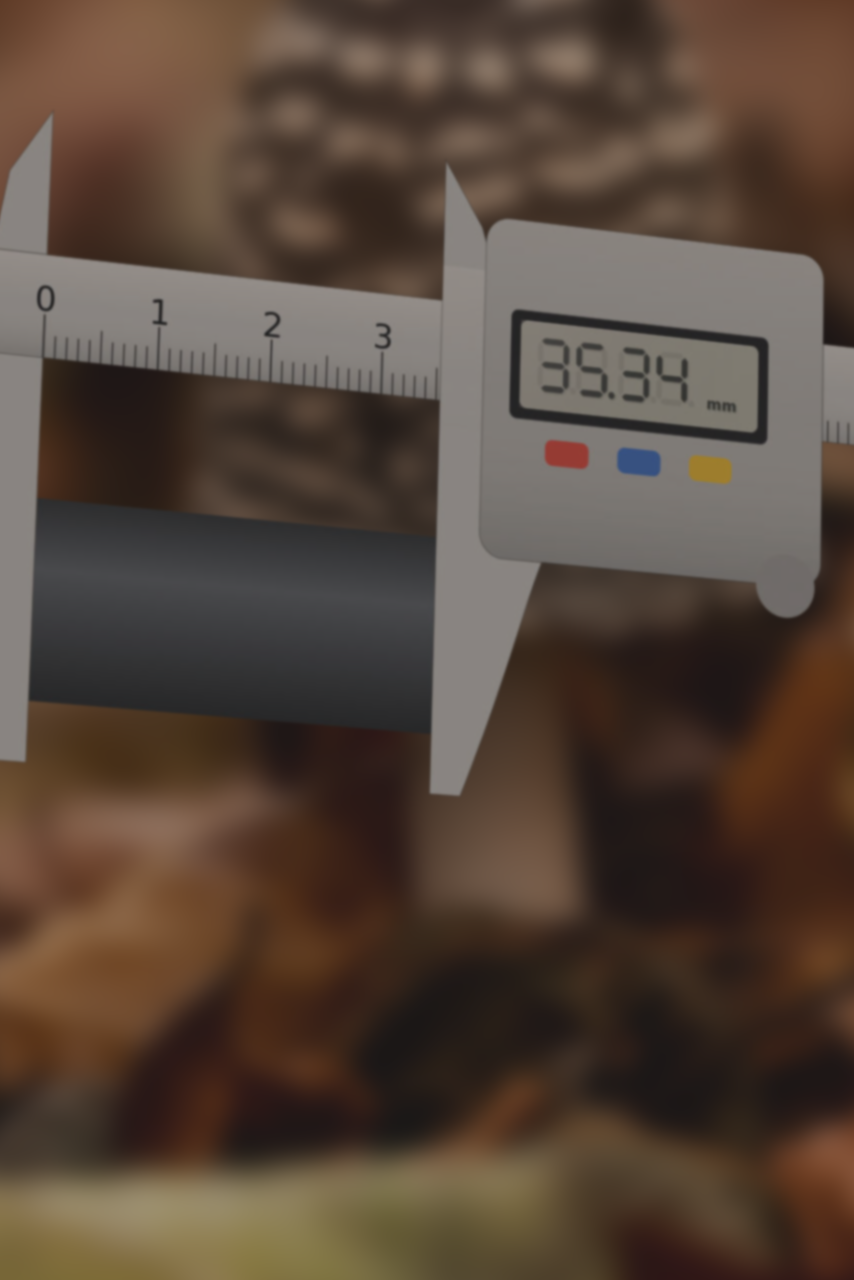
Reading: 35.34 mm
